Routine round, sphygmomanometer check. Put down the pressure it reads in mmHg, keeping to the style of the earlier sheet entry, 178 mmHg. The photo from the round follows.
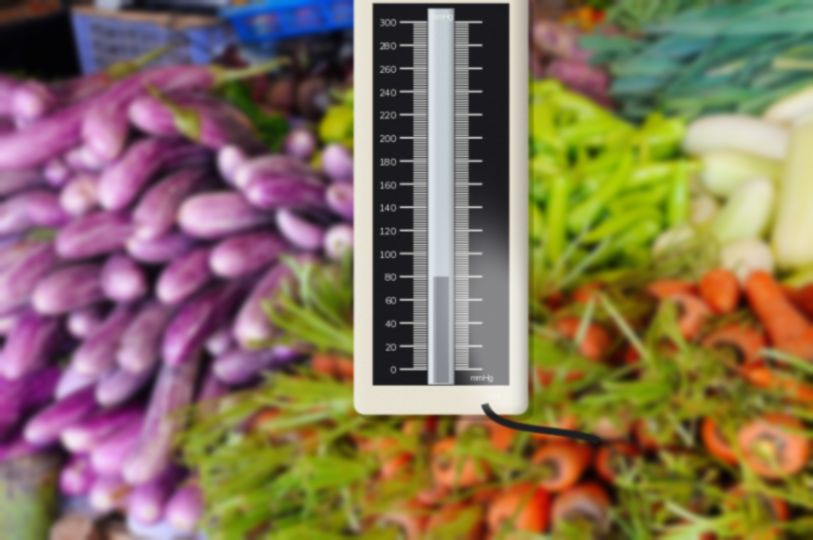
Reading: 80 mmHg
